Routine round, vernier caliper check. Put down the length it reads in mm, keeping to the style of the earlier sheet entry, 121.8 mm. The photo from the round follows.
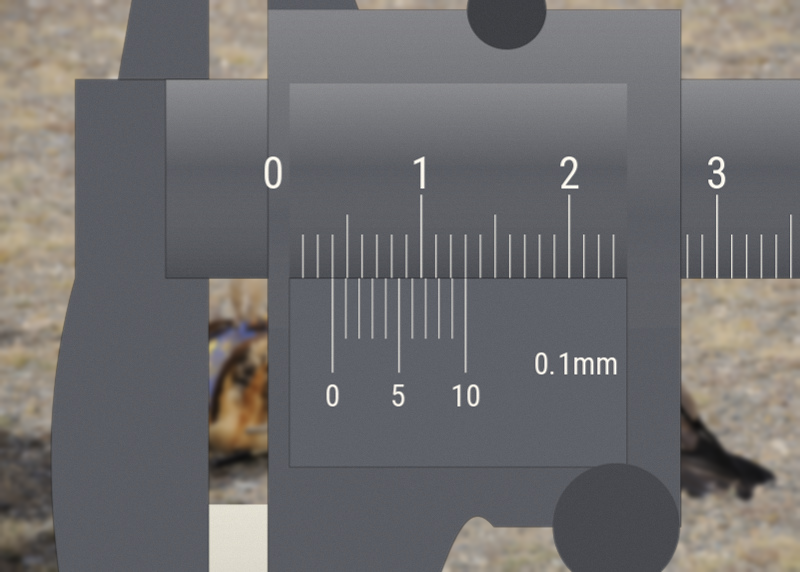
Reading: 4.0 mm
